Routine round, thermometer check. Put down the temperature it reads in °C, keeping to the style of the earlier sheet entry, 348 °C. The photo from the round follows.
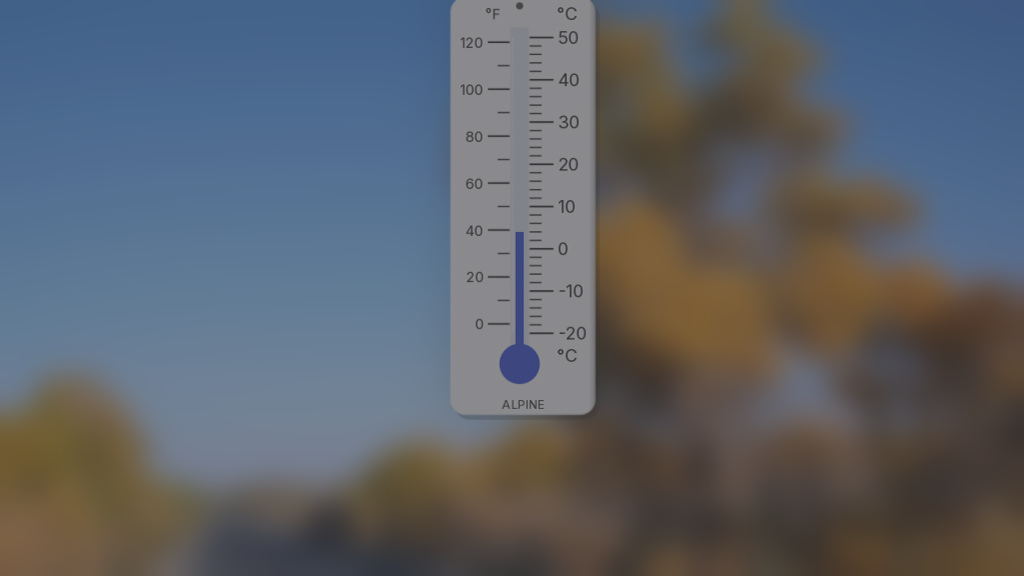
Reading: 4 °C
